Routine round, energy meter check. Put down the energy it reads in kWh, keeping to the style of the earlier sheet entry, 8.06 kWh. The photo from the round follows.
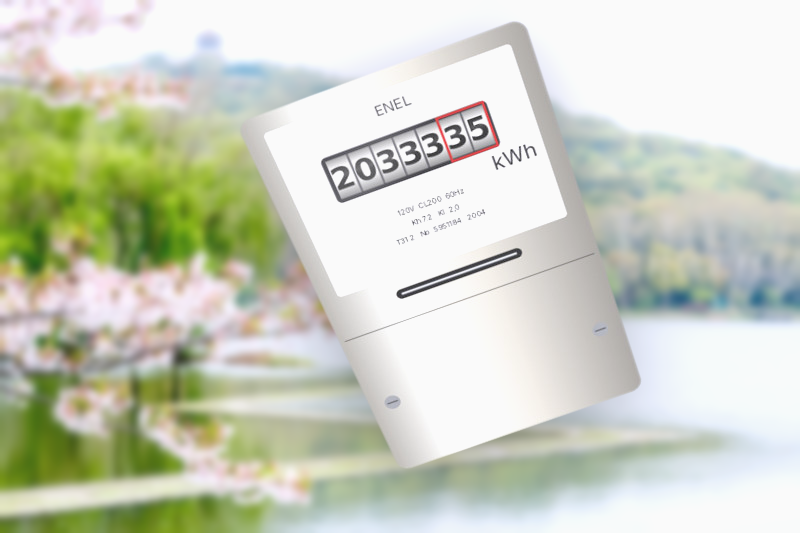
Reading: 20333.35 kWh
